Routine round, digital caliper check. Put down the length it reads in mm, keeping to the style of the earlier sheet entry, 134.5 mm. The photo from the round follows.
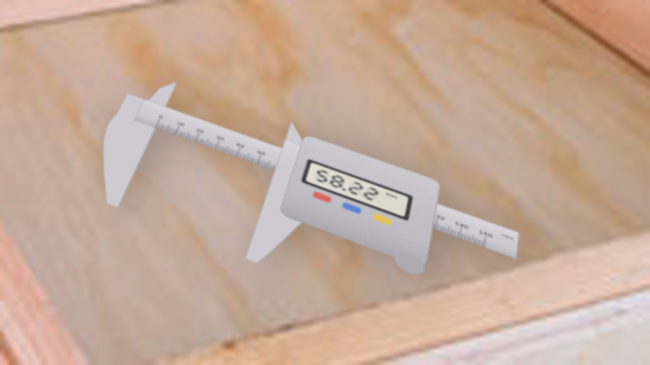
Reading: 58.22 mm
